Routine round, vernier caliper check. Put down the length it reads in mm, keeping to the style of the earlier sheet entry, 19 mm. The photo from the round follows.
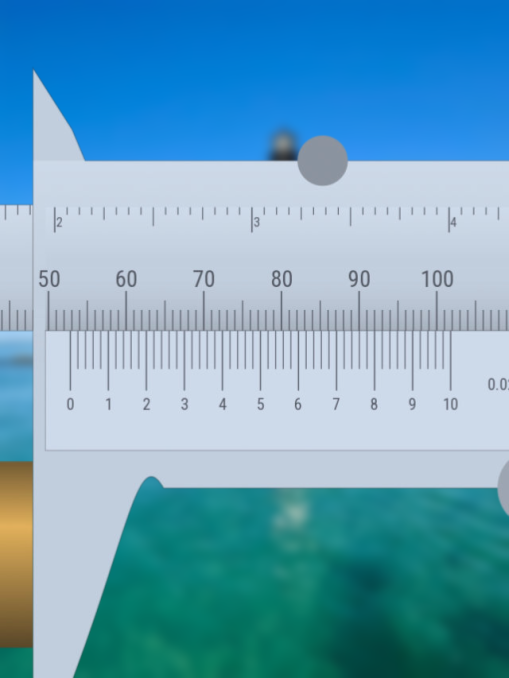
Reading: 52.8 mm
